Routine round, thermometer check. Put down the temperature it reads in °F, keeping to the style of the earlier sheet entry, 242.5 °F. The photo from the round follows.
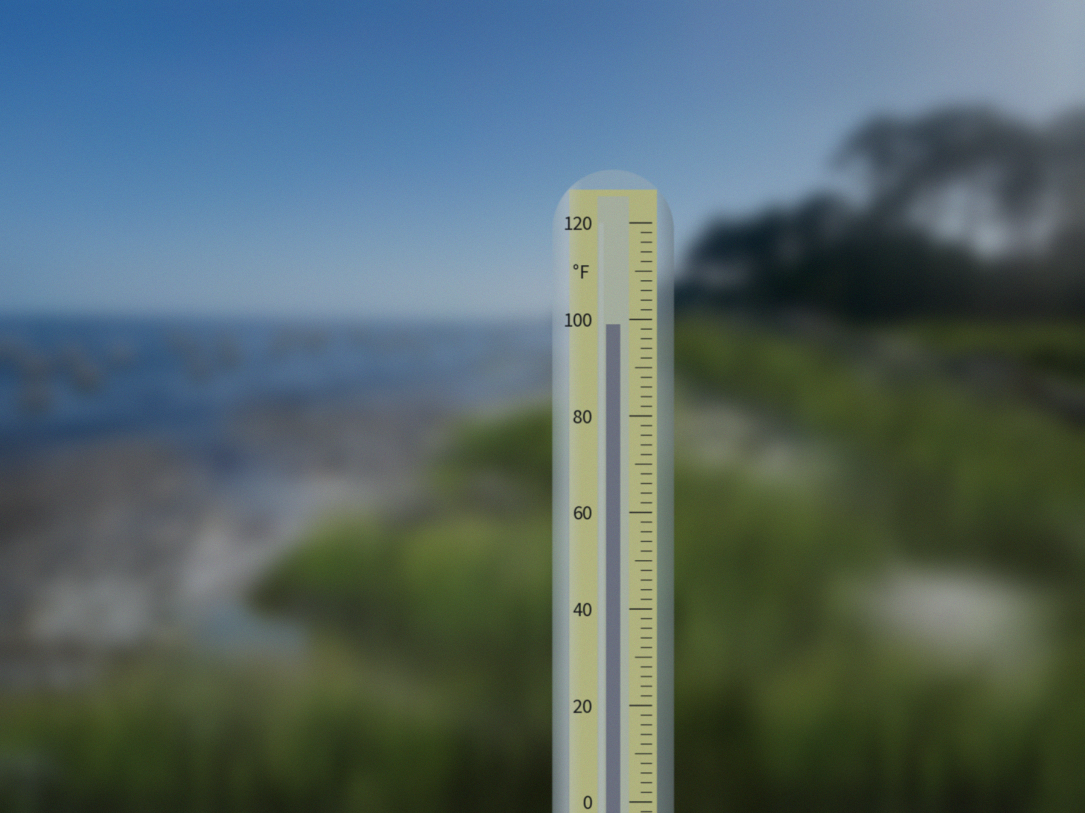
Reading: 99 °F
